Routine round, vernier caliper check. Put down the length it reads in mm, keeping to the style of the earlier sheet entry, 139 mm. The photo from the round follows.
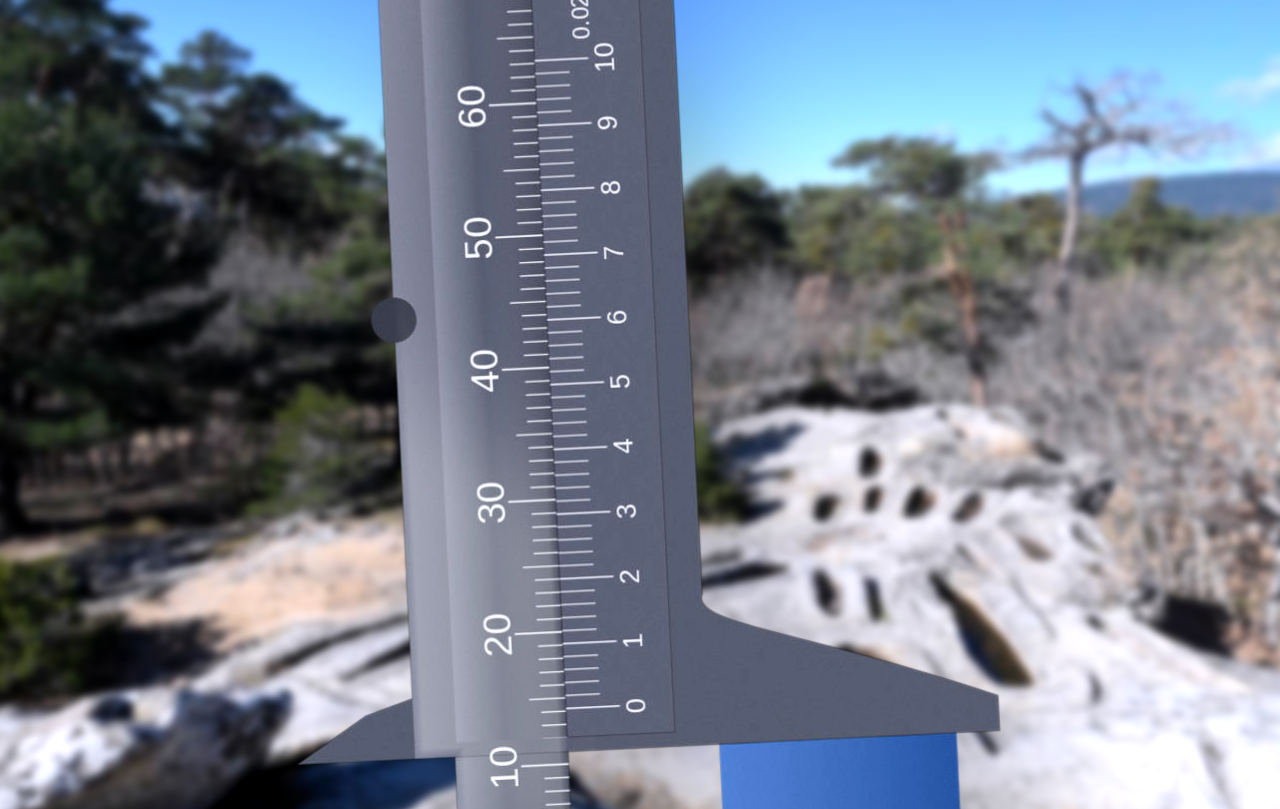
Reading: 14.2 mm
